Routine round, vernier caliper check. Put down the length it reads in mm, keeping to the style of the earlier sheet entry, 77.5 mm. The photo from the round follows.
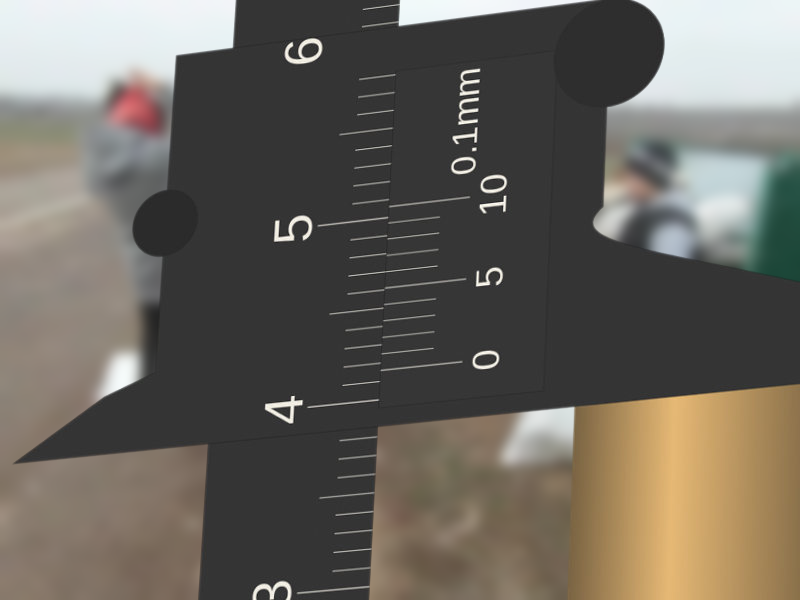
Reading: 41.6 mm
